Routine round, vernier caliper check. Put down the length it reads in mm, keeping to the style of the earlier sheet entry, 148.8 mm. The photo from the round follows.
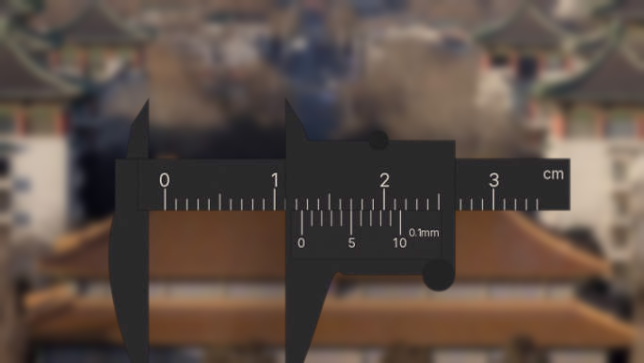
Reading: 12.5 mm
